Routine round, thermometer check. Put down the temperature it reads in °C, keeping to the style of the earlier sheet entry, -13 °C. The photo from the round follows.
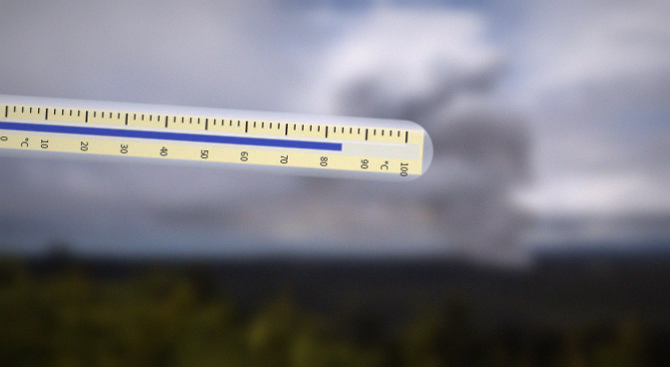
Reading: 84 °C
